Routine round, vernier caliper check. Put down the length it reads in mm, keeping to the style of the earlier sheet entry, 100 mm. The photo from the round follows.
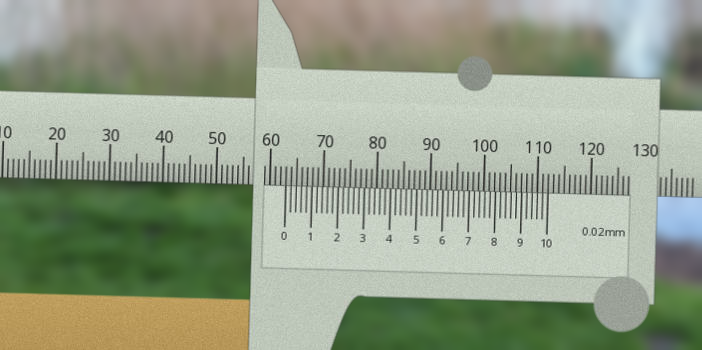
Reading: 63.0 mm
